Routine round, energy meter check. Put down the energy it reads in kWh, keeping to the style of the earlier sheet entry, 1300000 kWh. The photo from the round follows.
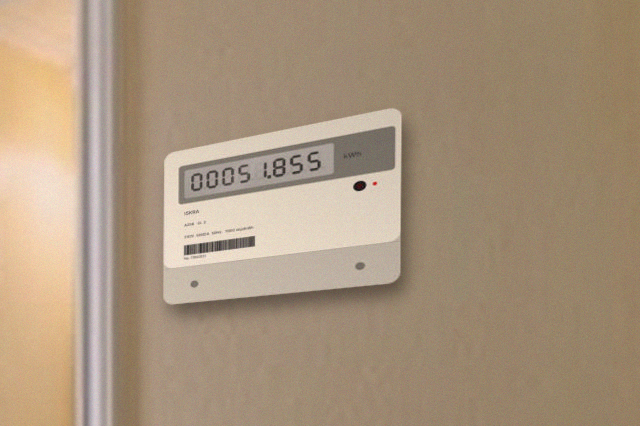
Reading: 51.855 kWh
